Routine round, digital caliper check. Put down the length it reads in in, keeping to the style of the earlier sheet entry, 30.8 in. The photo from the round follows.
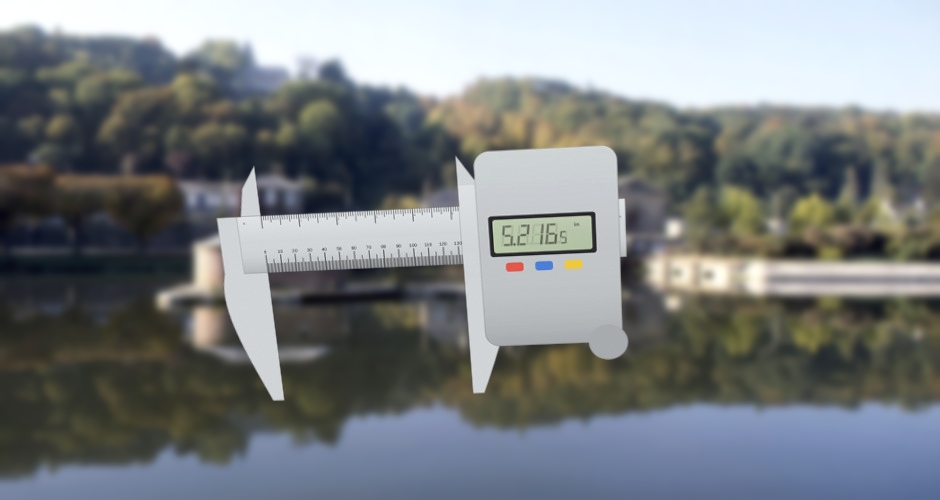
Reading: 5.2165 in
